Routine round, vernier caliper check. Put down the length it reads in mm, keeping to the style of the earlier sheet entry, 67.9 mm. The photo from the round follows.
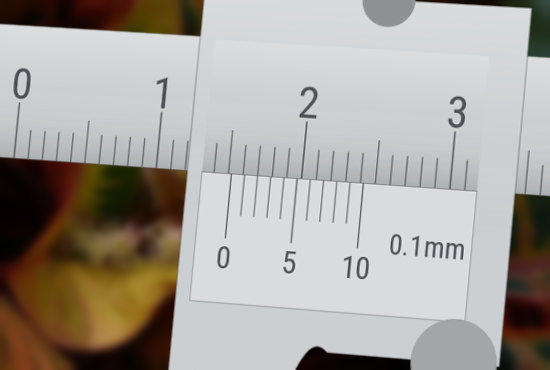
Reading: 15.2 mm
